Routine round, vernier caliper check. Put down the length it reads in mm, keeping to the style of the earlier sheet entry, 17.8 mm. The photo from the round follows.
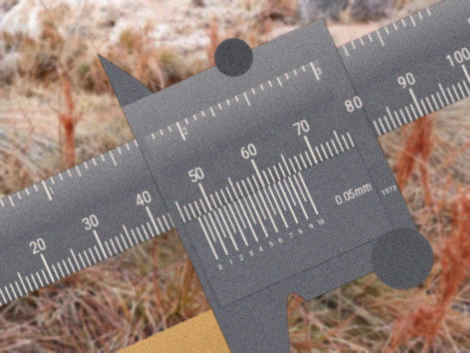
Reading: 47.5 mm
